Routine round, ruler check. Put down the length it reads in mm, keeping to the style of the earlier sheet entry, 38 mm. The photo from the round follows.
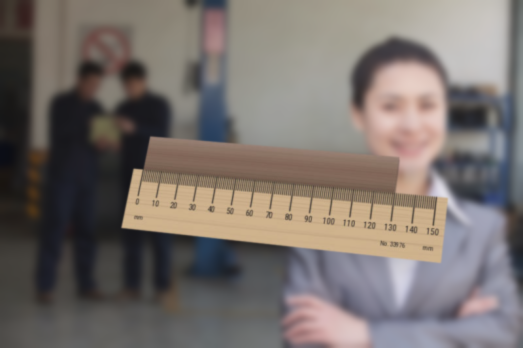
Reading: 130 mm
